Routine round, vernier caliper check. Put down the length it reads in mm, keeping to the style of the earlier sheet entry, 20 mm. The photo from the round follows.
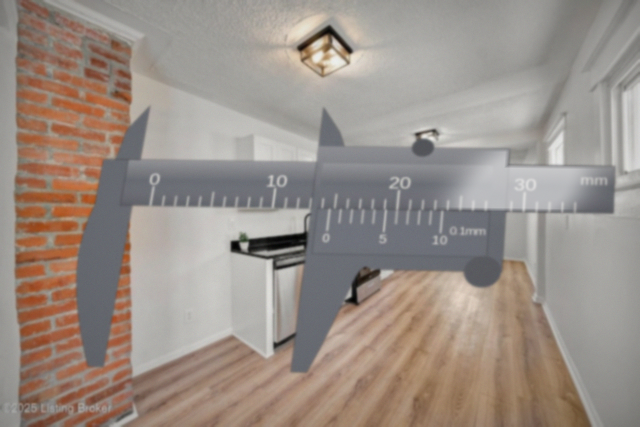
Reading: 14.6 mm
